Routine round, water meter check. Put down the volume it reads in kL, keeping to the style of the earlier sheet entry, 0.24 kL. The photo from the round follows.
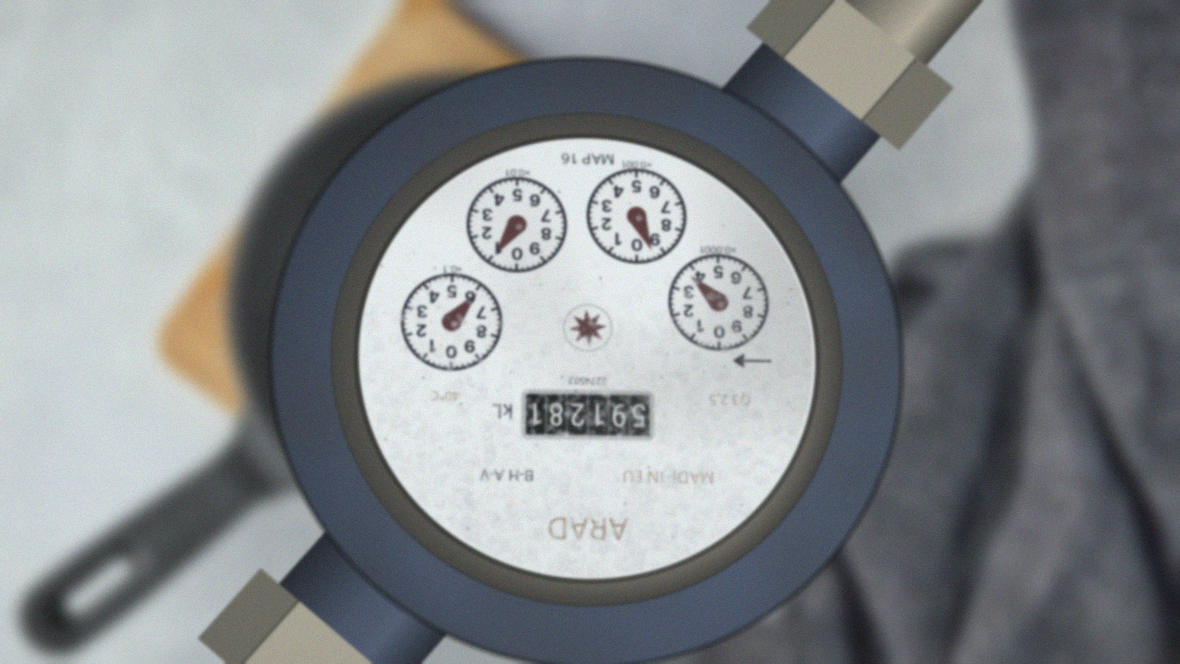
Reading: 591281.6093 kL
